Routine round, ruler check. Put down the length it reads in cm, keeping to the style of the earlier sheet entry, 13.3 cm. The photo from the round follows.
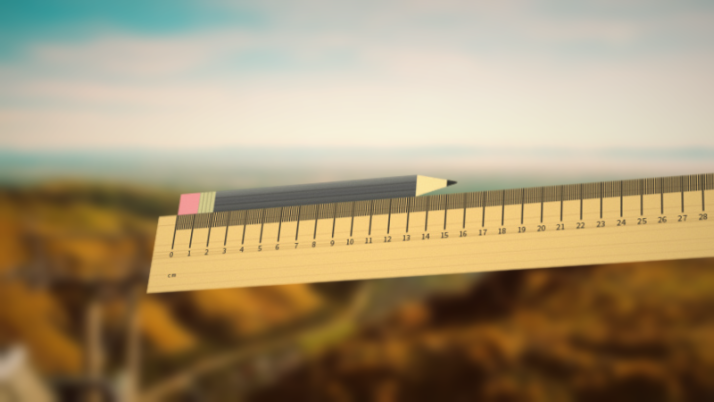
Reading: 15.5 cm
